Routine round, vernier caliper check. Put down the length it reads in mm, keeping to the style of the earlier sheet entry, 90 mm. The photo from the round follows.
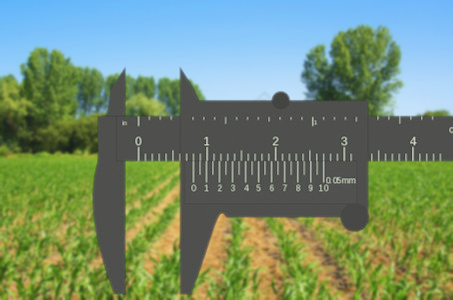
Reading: 8.0 mm
